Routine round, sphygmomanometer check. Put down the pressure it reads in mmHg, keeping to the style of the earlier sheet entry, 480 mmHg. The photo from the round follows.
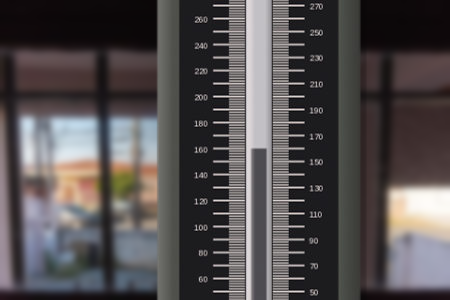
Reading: 160 mmHg
